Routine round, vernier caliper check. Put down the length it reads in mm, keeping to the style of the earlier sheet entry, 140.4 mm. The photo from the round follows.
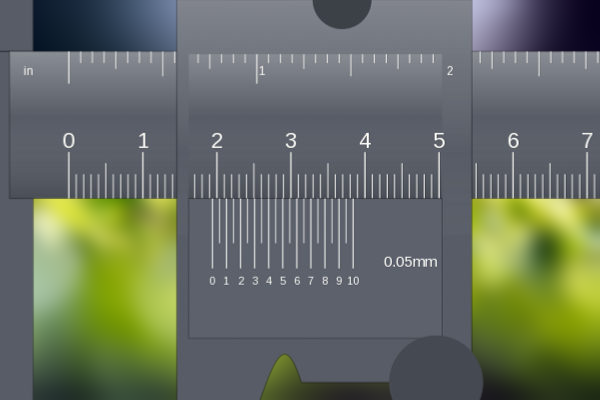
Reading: 19.4 mm
